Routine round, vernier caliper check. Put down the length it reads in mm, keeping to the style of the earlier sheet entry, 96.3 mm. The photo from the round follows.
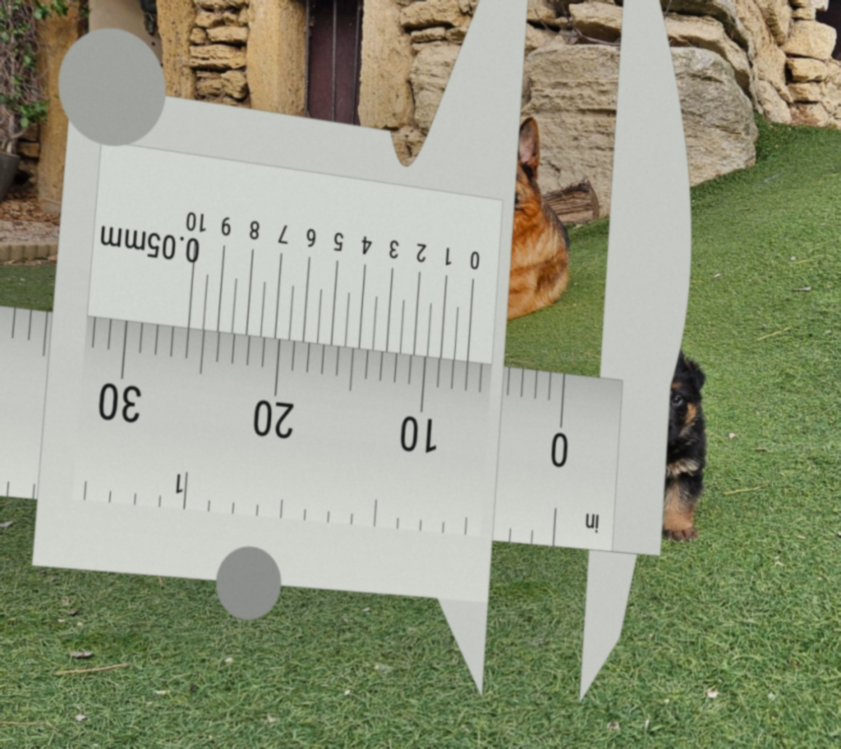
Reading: 7.0 mm
